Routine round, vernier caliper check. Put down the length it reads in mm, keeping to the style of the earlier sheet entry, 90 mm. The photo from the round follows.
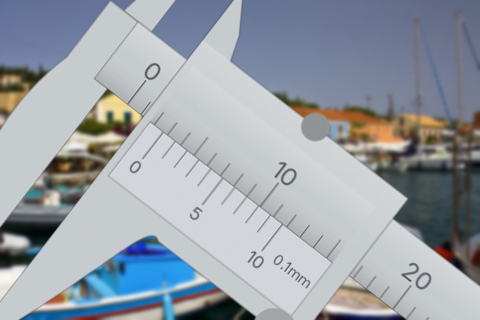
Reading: 2.7 mm
